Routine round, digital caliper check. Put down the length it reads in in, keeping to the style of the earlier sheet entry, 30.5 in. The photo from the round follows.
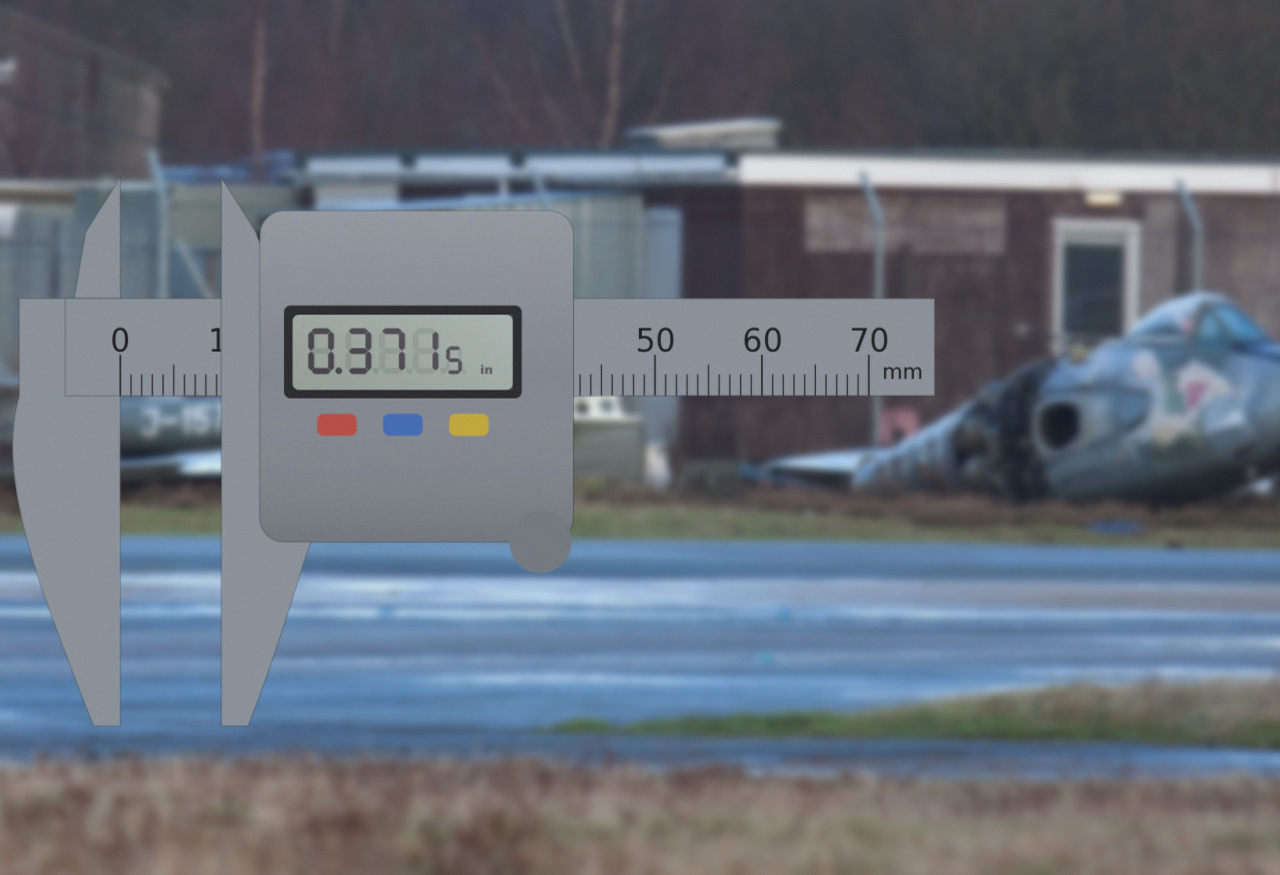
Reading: 0.3715 in
